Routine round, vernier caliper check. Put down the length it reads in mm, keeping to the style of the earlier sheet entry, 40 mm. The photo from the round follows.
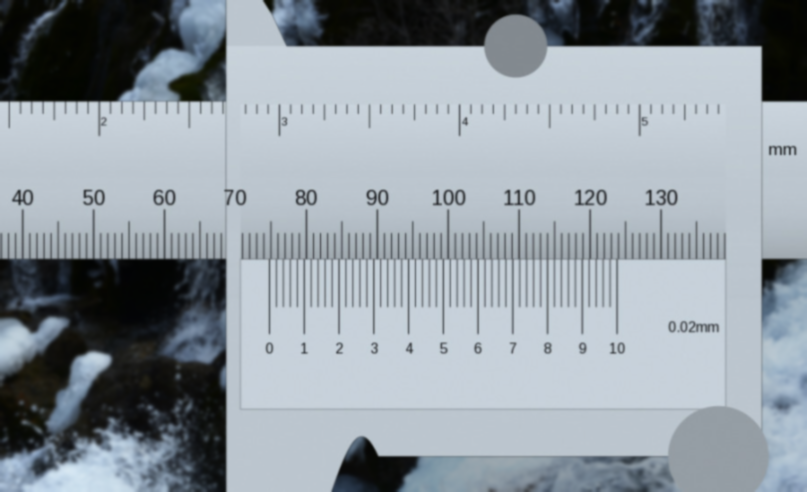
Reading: 74.8 mm
